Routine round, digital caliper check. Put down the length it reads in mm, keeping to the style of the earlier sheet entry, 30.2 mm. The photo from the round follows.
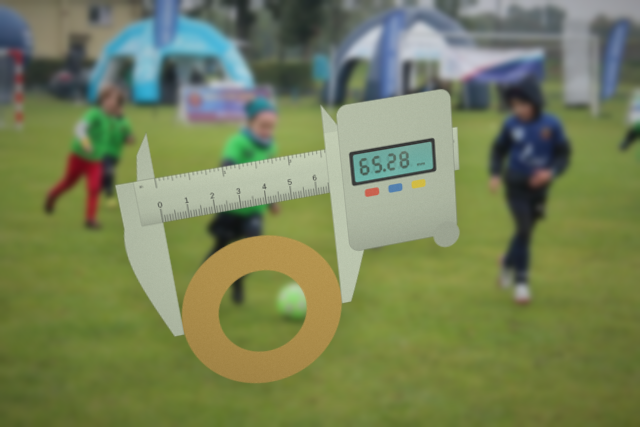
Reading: 65.28 mm
